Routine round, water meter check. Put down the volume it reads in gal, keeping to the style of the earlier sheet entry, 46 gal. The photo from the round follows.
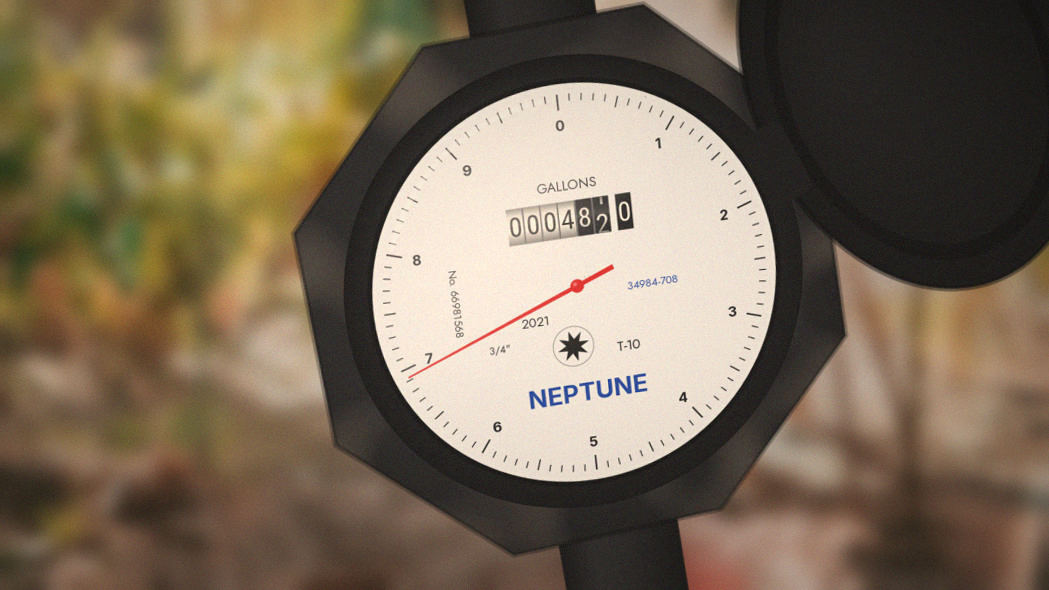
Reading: 4816.9 gal
